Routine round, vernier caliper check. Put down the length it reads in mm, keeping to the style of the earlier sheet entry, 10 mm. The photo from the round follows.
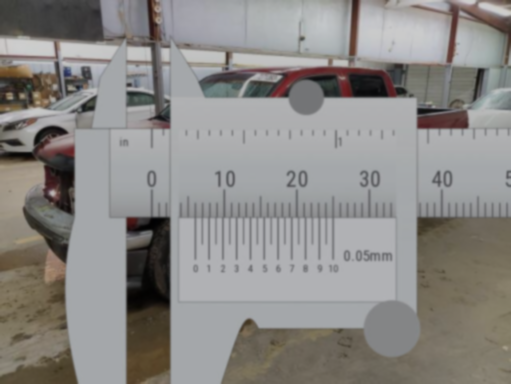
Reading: 6.0 mm
